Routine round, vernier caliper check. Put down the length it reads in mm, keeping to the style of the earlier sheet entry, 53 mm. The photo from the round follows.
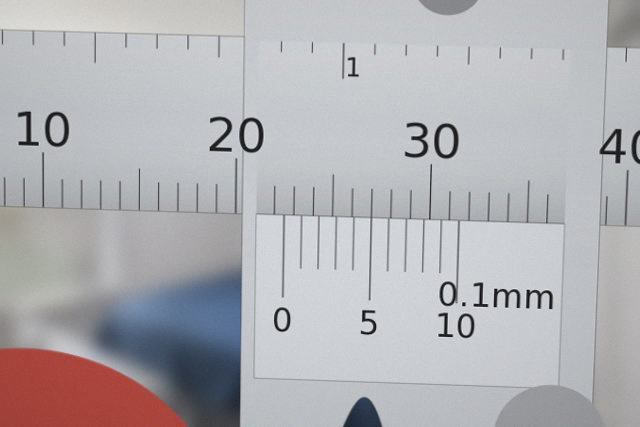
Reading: 22.5 mm
